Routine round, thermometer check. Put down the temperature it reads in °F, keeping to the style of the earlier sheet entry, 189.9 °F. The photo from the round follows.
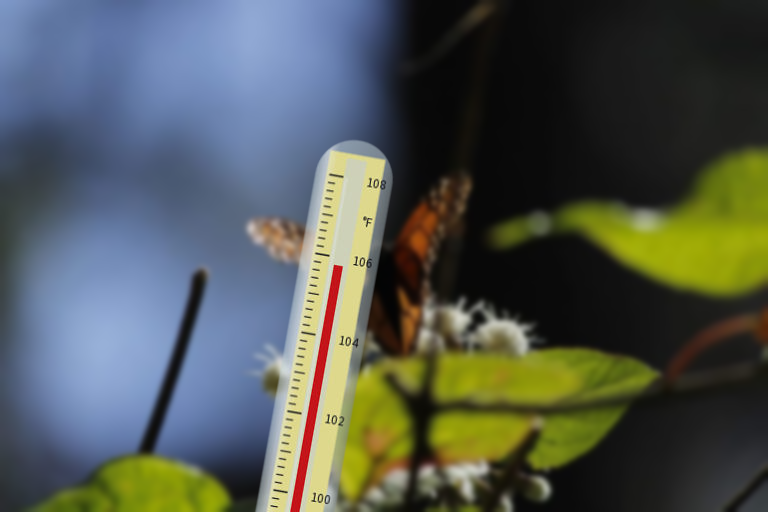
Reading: 105.8 °F
